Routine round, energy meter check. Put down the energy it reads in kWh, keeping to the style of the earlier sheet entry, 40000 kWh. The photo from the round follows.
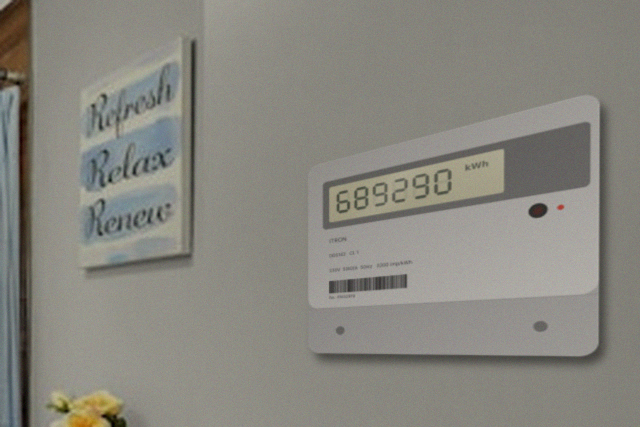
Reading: 689290 kWh
